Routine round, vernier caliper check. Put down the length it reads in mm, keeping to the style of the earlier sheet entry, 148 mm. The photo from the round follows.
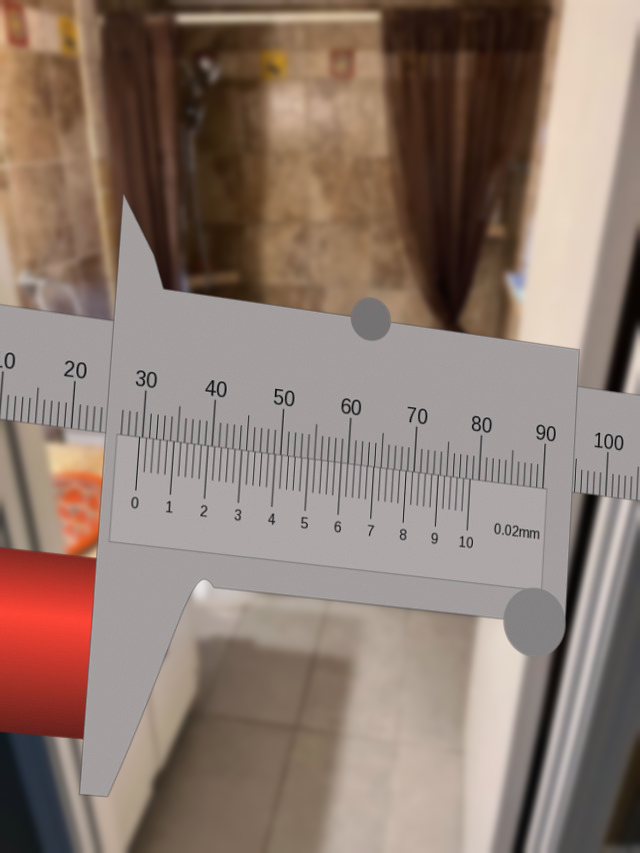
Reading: 29.6 mm
